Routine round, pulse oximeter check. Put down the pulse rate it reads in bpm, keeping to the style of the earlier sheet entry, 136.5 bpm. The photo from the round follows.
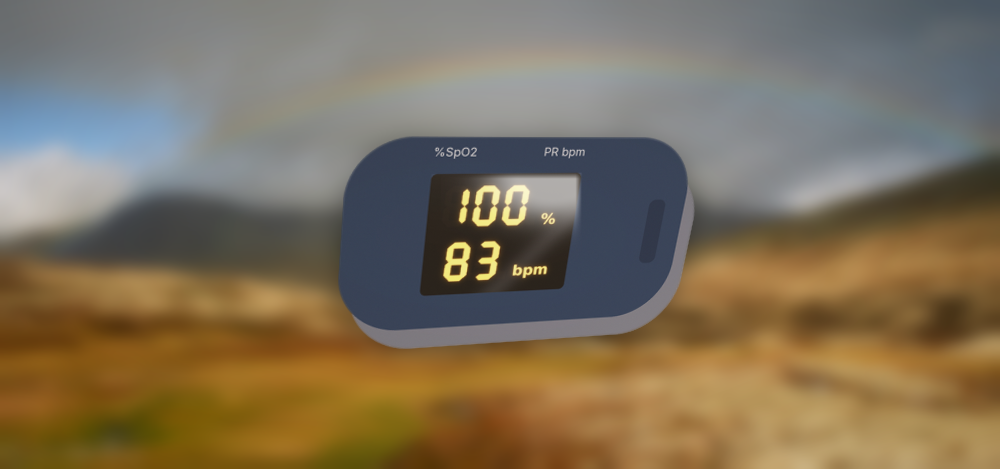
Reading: 83 bpm
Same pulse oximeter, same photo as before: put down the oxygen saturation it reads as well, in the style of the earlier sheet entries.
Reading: 100 %
